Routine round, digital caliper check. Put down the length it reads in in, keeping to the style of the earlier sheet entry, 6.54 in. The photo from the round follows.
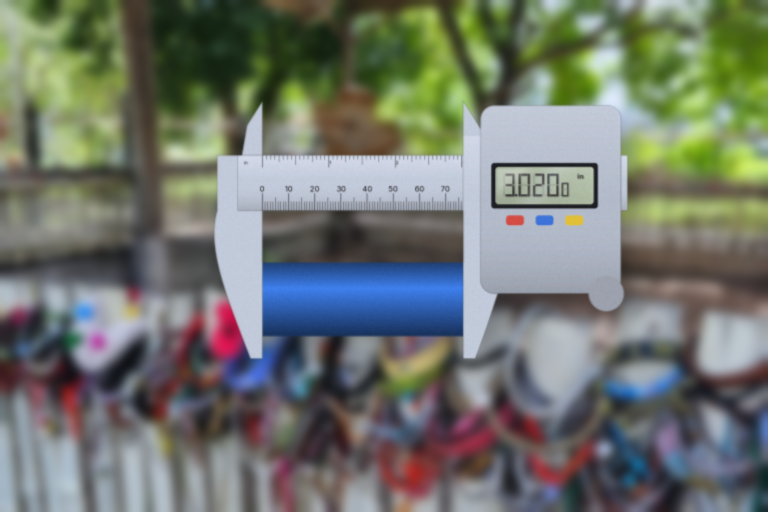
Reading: 3.0200 in
